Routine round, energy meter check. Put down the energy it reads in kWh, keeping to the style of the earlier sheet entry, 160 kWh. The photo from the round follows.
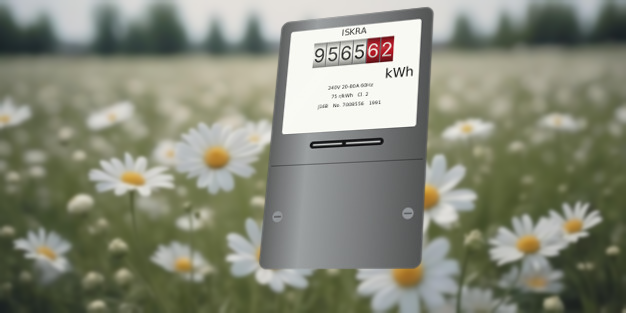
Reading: 9565.62 kWh
